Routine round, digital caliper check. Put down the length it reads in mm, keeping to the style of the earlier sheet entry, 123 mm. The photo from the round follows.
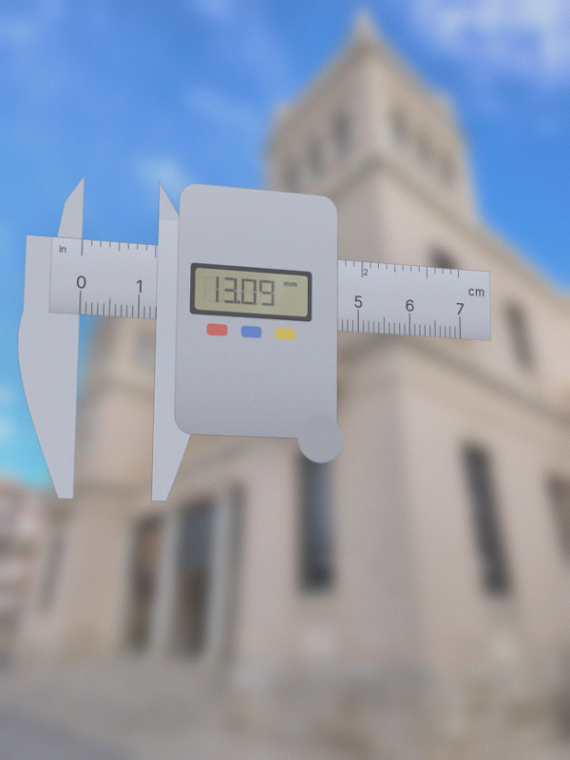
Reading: 13.09 mm
